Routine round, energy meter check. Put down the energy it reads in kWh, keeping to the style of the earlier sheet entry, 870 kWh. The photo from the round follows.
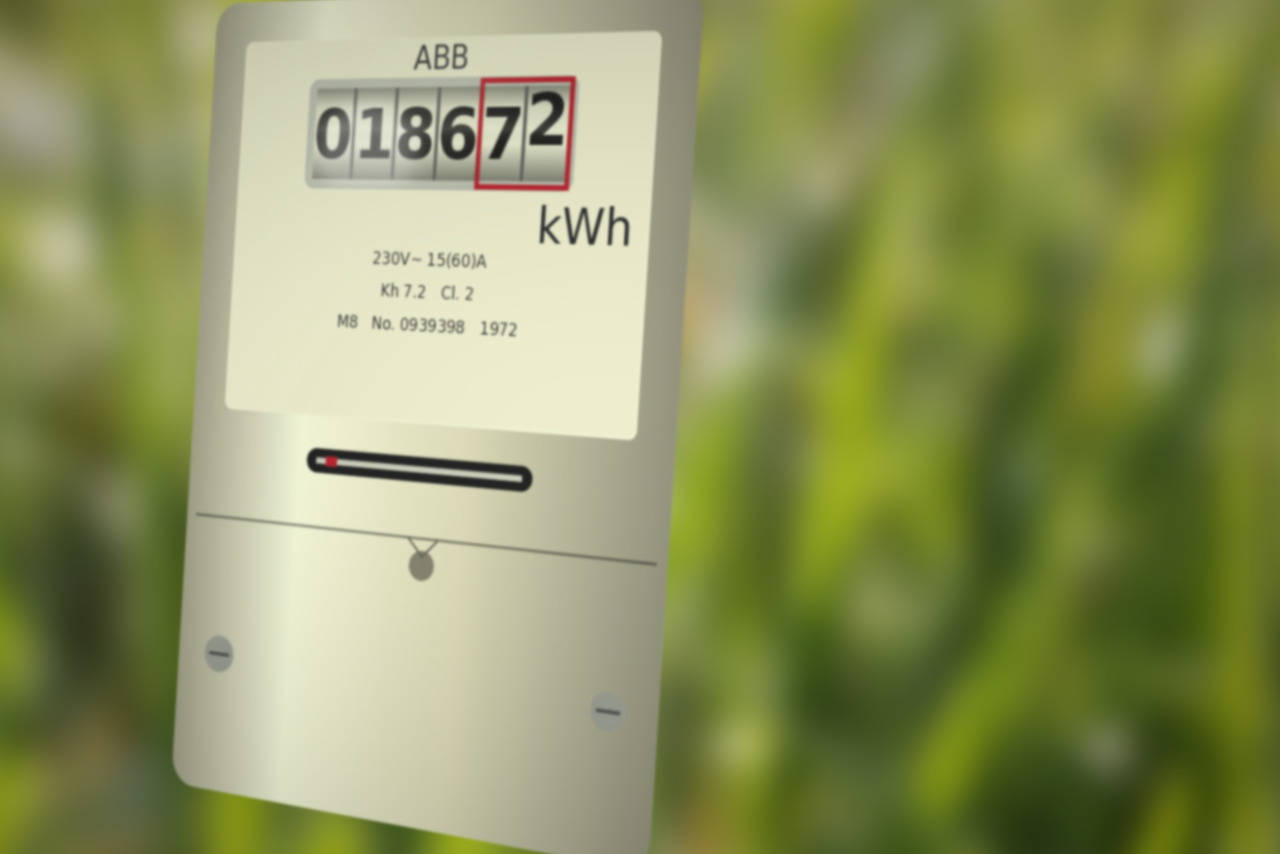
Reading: 186.72 kWh
